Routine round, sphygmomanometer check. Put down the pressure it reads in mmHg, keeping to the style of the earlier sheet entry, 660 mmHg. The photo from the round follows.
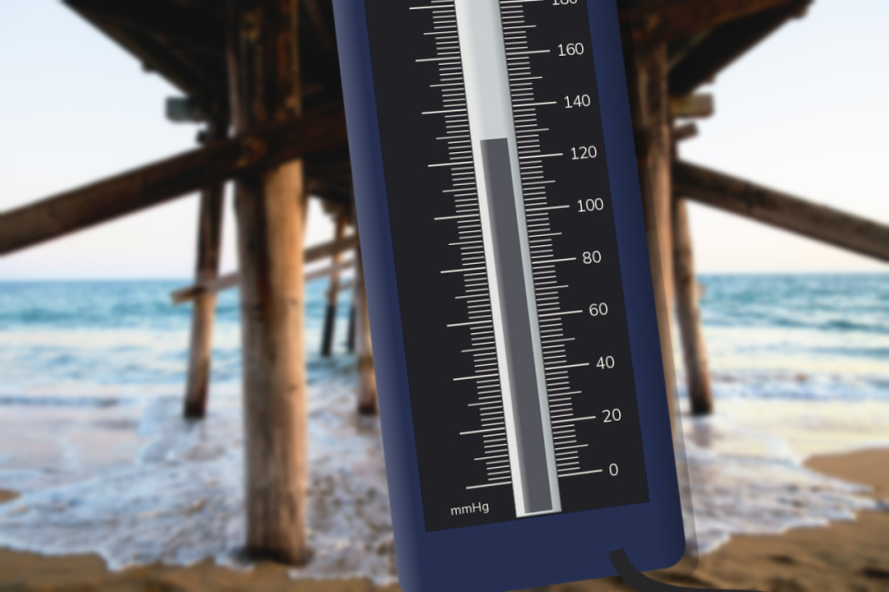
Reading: 128 mmHg
